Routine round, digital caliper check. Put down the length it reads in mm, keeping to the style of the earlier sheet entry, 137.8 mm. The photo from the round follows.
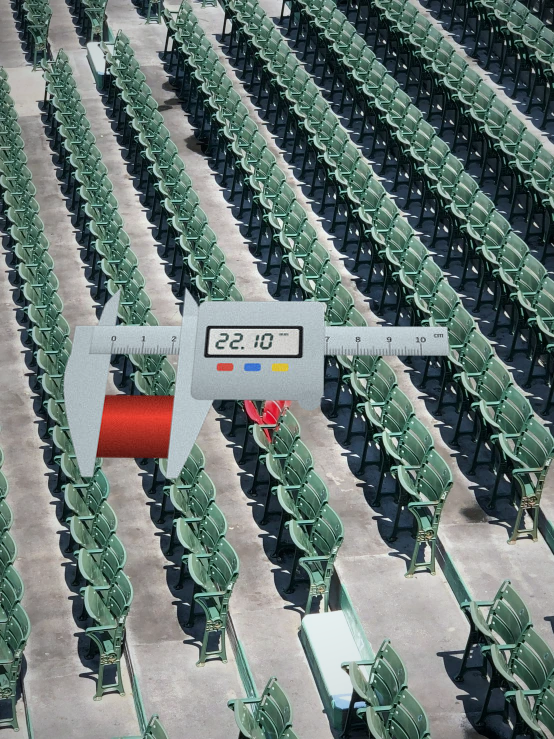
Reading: 22.10 mm
